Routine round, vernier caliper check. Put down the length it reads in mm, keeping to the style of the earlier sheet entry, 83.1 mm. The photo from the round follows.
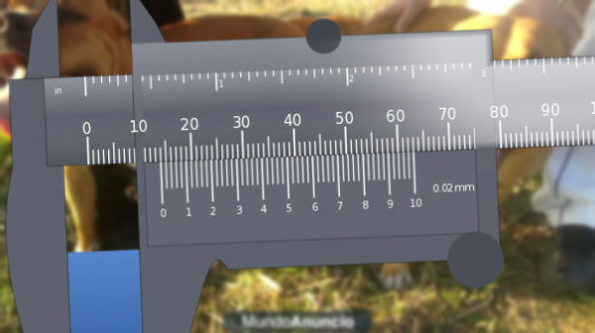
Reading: 14.0 mm
